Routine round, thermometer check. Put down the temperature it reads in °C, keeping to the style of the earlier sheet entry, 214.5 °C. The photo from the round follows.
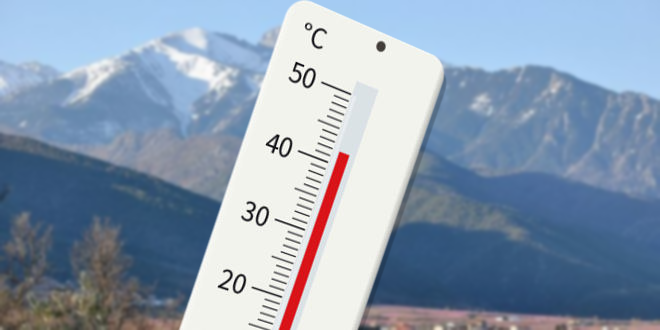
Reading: 42 °C
